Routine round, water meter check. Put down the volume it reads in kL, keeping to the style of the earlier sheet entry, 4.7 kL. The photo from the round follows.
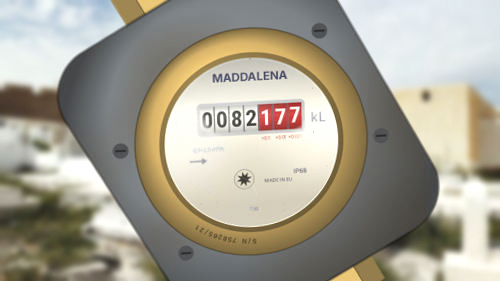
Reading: 82.177 kL
